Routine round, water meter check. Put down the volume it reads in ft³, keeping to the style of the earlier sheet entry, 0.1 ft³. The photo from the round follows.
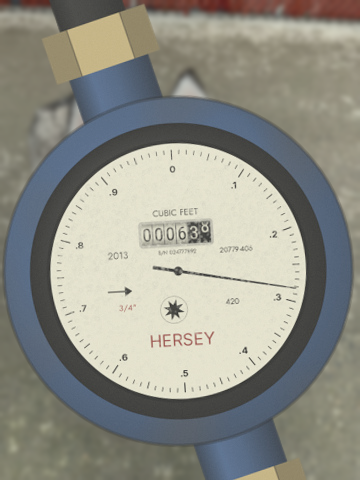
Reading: 638.28 ft³
